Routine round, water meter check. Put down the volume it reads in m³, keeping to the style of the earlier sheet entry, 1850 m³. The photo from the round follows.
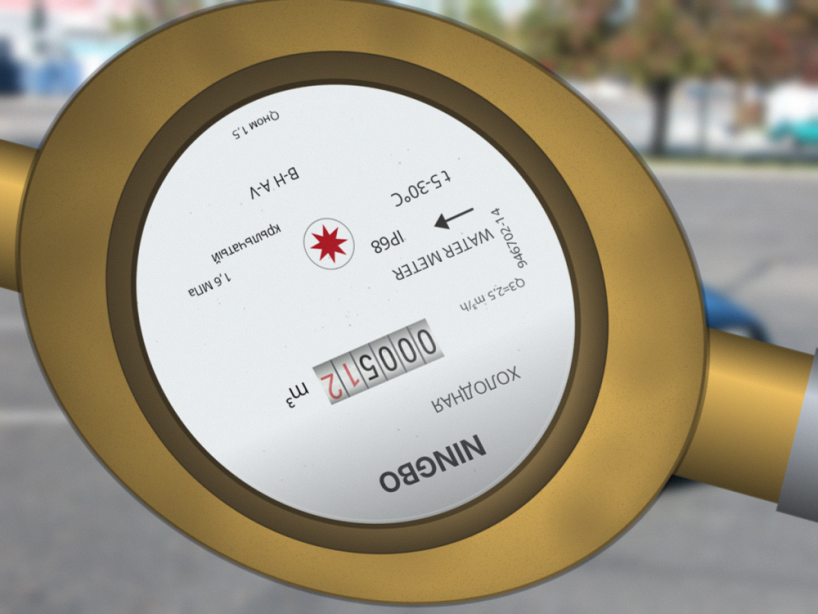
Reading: 5.12 m³
